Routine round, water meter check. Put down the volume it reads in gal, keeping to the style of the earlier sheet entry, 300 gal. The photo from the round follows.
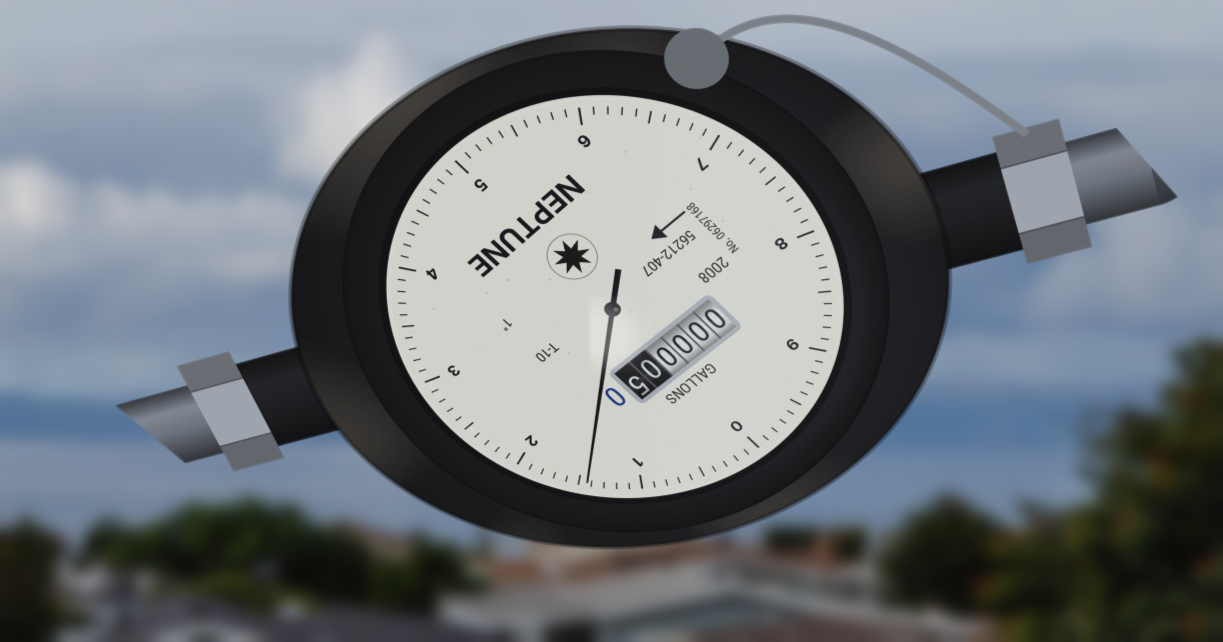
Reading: 51.4 gal
